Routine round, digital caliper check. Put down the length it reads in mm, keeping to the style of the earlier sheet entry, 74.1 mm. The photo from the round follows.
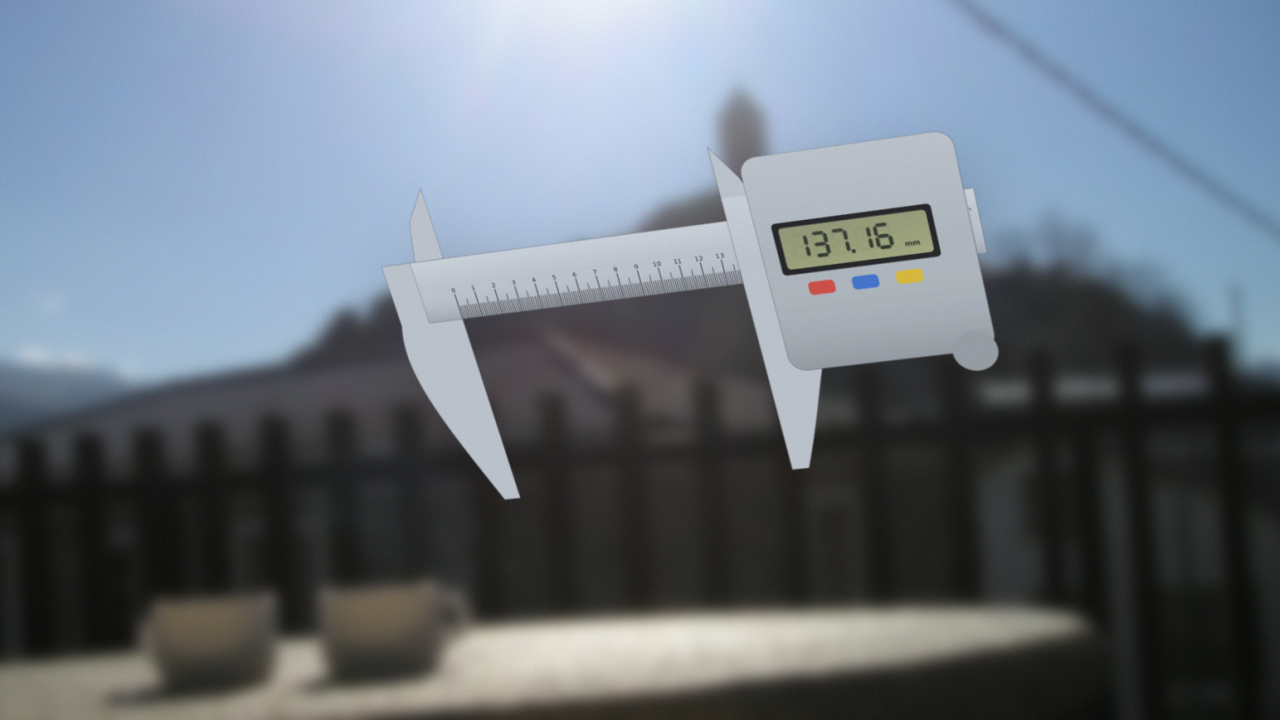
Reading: 137.16 mm
